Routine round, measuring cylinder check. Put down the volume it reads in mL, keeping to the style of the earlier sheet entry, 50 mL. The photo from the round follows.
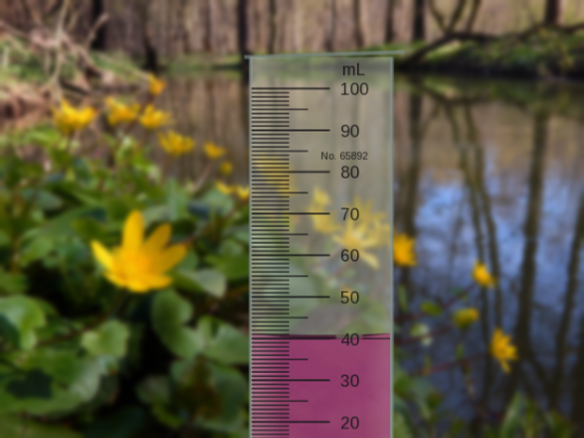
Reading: 40 mL
